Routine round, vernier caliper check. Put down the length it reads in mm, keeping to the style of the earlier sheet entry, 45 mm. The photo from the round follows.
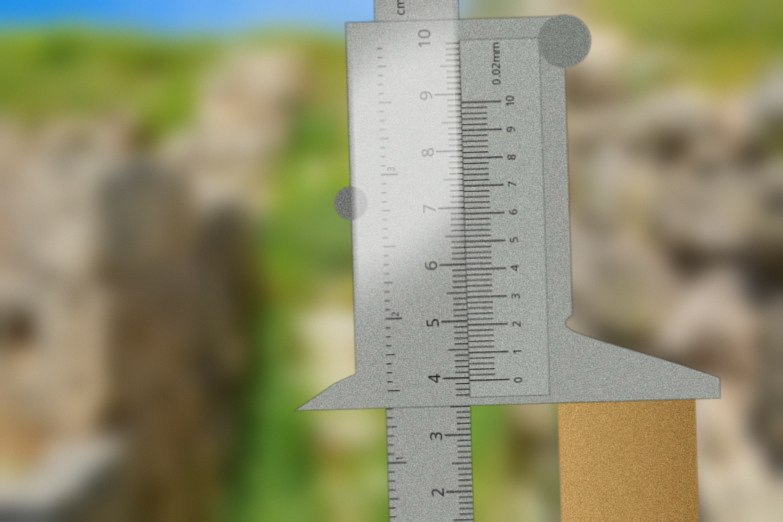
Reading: 39.5 mm
